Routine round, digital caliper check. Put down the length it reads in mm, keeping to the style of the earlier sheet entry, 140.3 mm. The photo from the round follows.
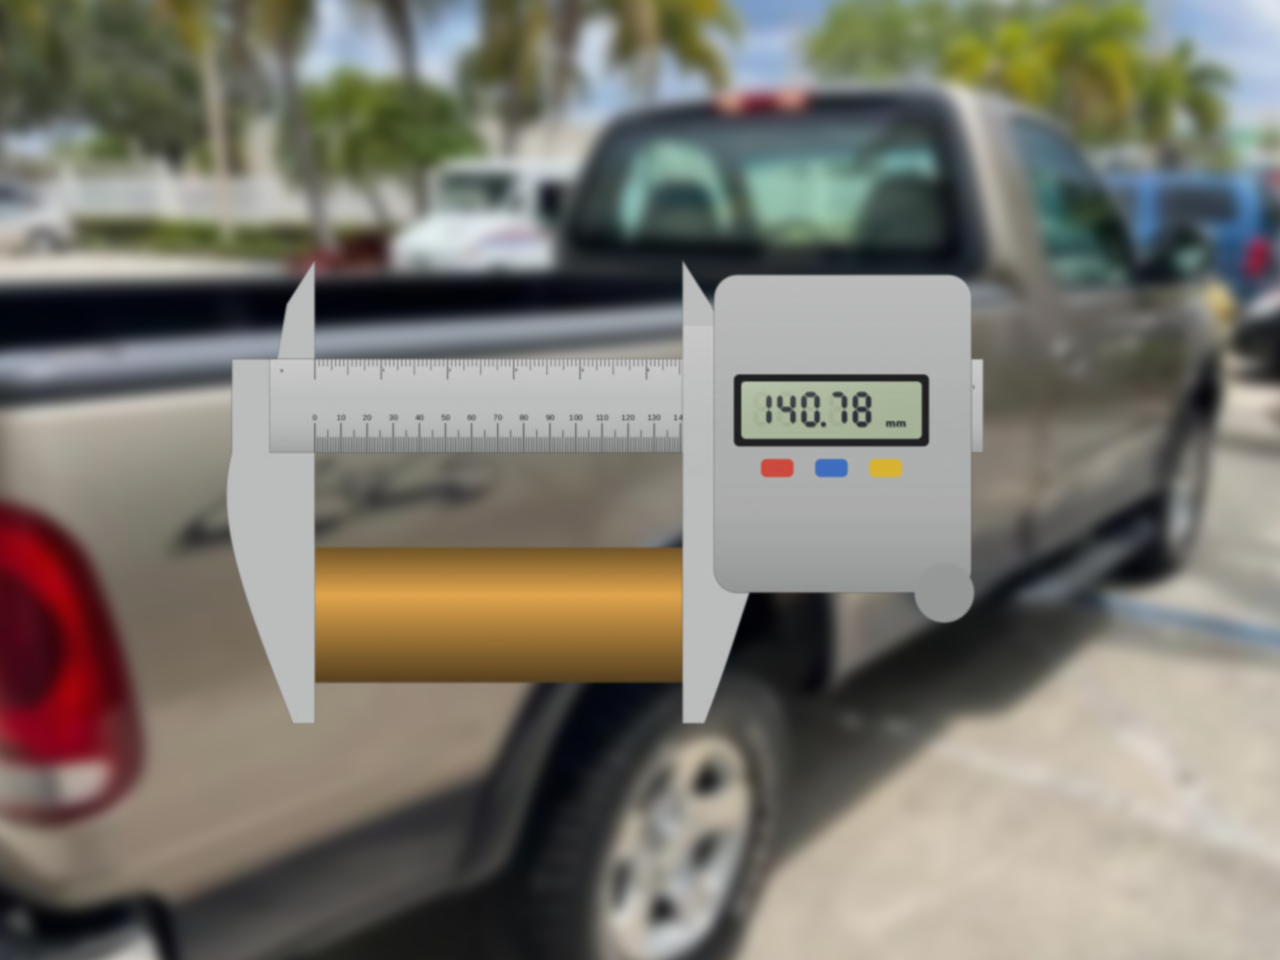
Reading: 140.78 mm
